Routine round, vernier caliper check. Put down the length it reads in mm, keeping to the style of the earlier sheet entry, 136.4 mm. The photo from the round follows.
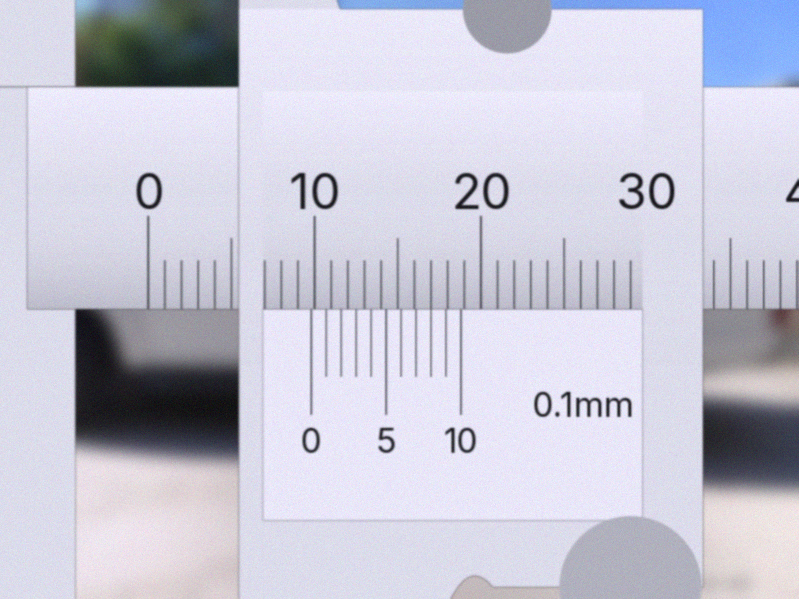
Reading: 9.8 mm
